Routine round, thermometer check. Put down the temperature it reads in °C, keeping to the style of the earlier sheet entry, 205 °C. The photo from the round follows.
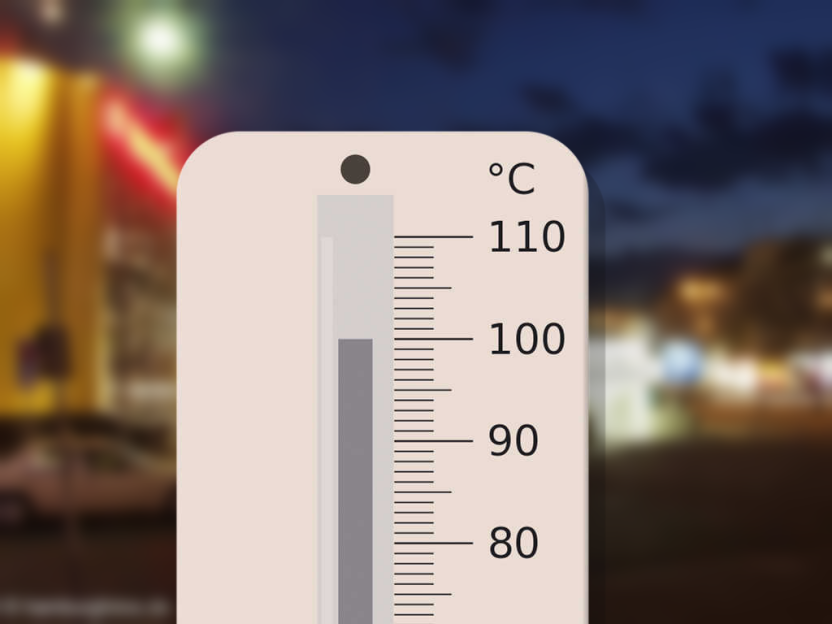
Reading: 100 °C
